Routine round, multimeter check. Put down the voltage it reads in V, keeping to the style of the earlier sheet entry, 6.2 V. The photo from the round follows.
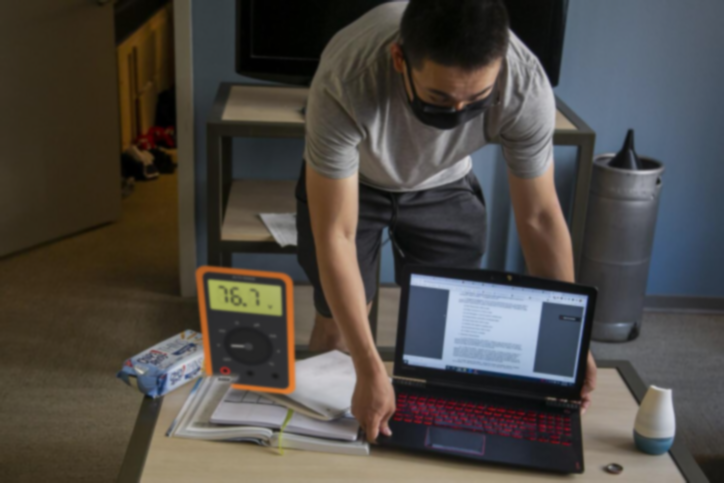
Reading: 76.7 V
